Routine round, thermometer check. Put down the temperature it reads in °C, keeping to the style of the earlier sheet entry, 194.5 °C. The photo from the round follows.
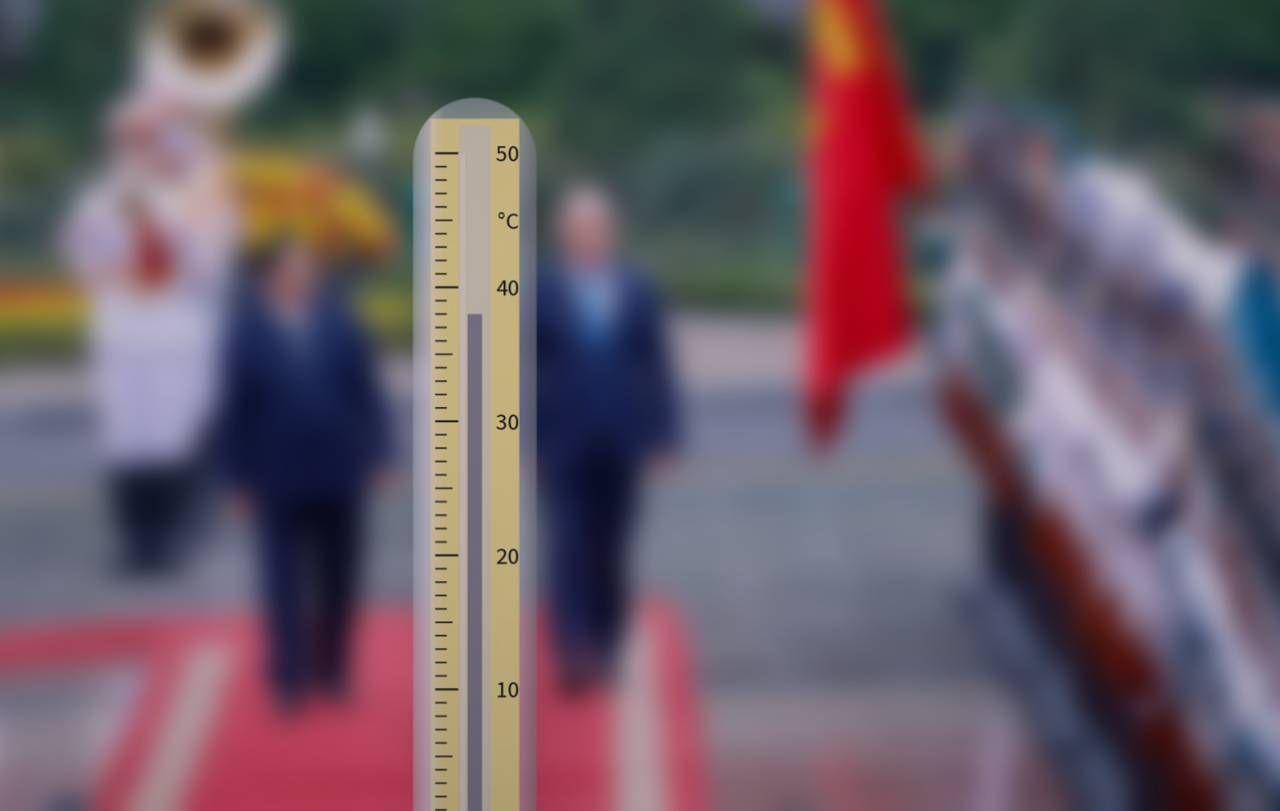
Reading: 38 °C
